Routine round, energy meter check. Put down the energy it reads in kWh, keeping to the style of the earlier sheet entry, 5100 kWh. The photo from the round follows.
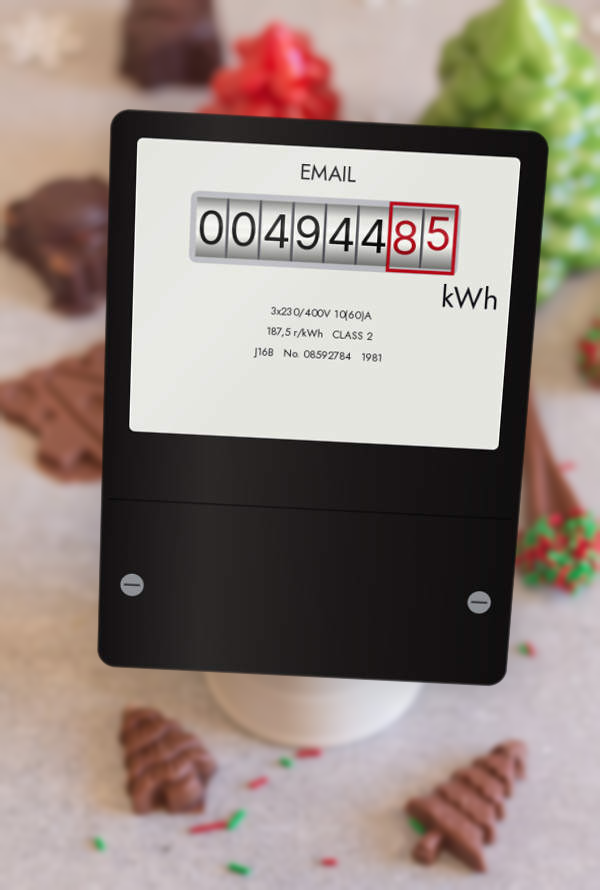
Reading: 4944.85 kWh
